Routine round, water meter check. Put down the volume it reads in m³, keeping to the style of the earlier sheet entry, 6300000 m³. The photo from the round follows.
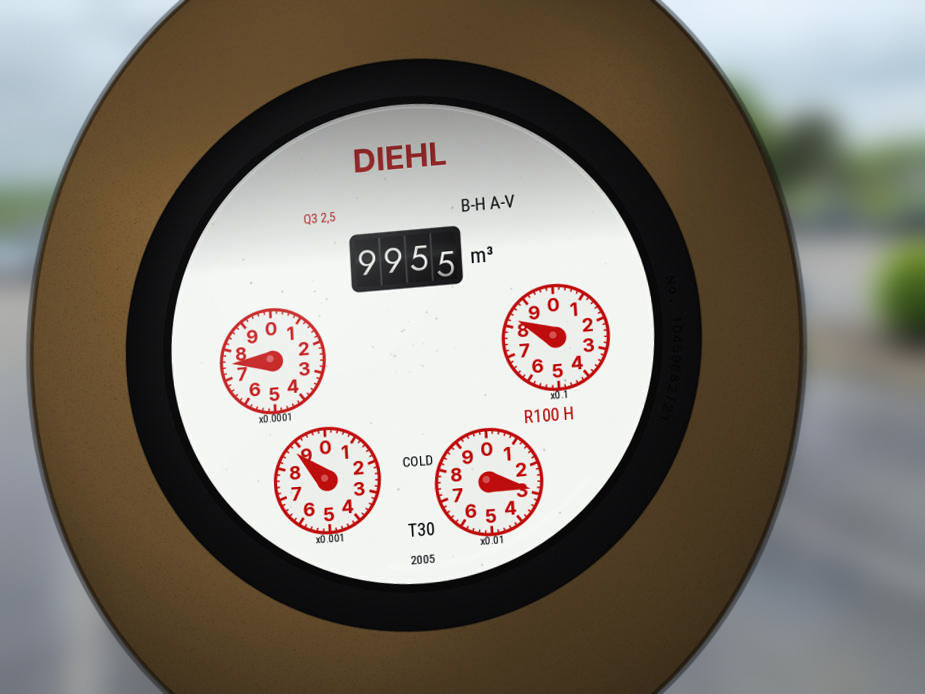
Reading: 9954.8287 m³
